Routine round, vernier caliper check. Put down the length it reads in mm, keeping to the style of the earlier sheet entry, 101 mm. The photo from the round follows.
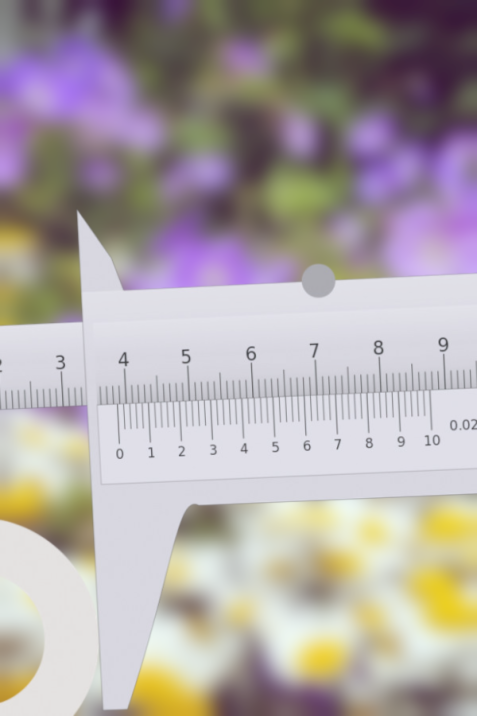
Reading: 38.6 mm
